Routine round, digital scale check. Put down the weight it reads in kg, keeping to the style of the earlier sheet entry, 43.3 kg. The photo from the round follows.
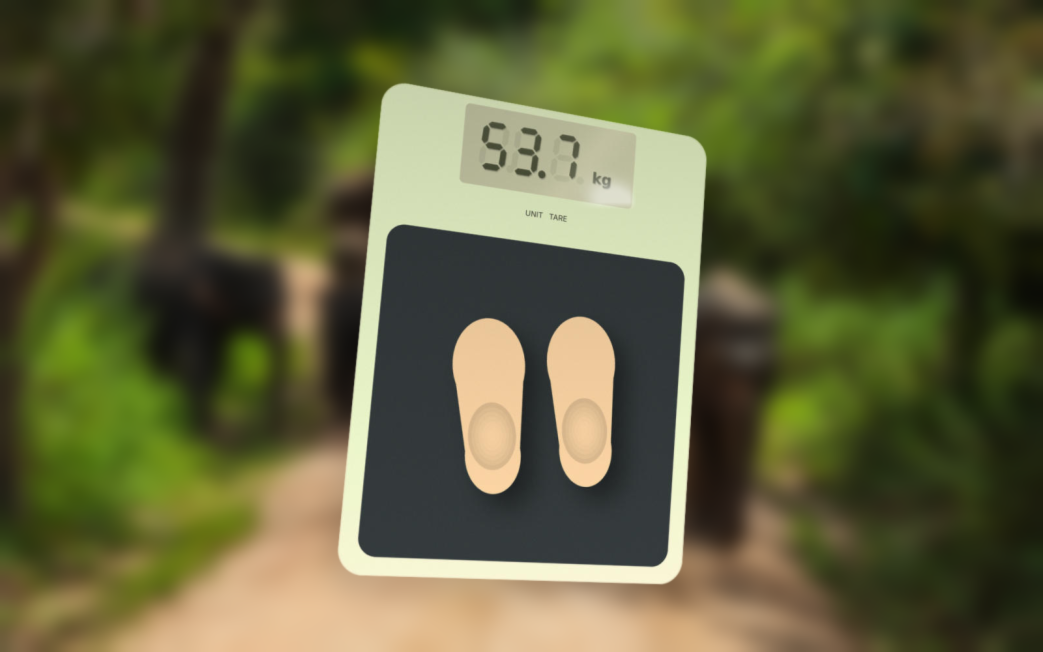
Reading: 53.7 kg
